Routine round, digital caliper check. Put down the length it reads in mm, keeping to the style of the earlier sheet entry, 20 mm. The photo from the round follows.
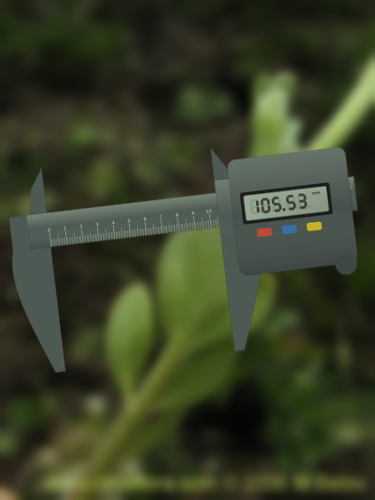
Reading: 105.53 mm
